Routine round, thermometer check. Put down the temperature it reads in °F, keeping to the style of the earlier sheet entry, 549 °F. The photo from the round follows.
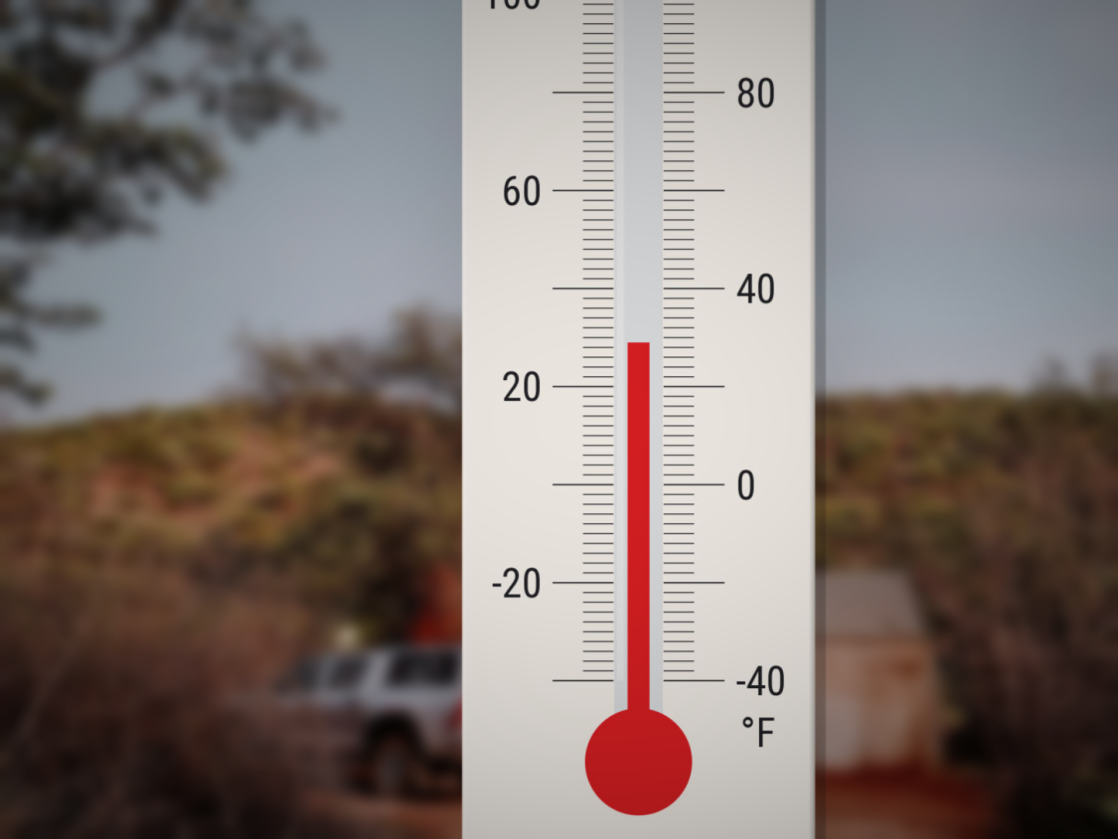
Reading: 29 °F
